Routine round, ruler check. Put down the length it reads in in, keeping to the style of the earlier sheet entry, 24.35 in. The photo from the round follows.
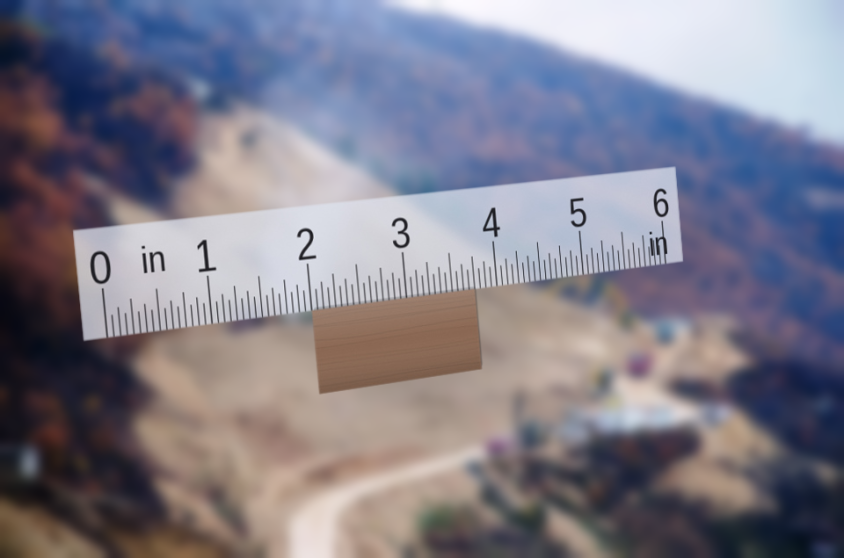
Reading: 1.75 in
